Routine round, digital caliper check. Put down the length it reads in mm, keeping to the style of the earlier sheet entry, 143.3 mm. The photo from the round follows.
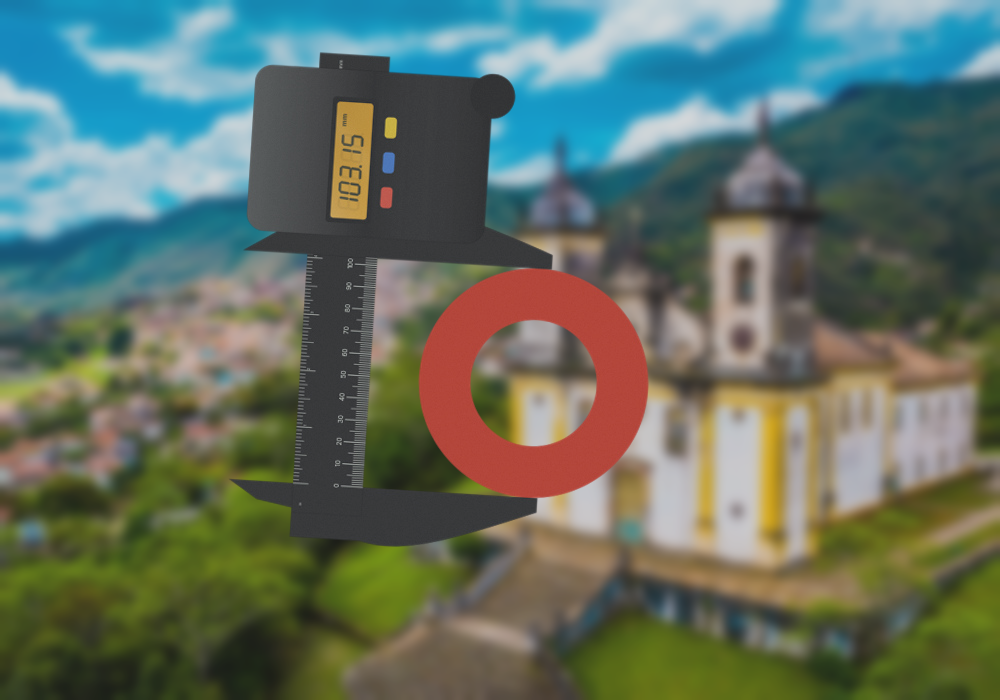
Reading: 103.15 mm
